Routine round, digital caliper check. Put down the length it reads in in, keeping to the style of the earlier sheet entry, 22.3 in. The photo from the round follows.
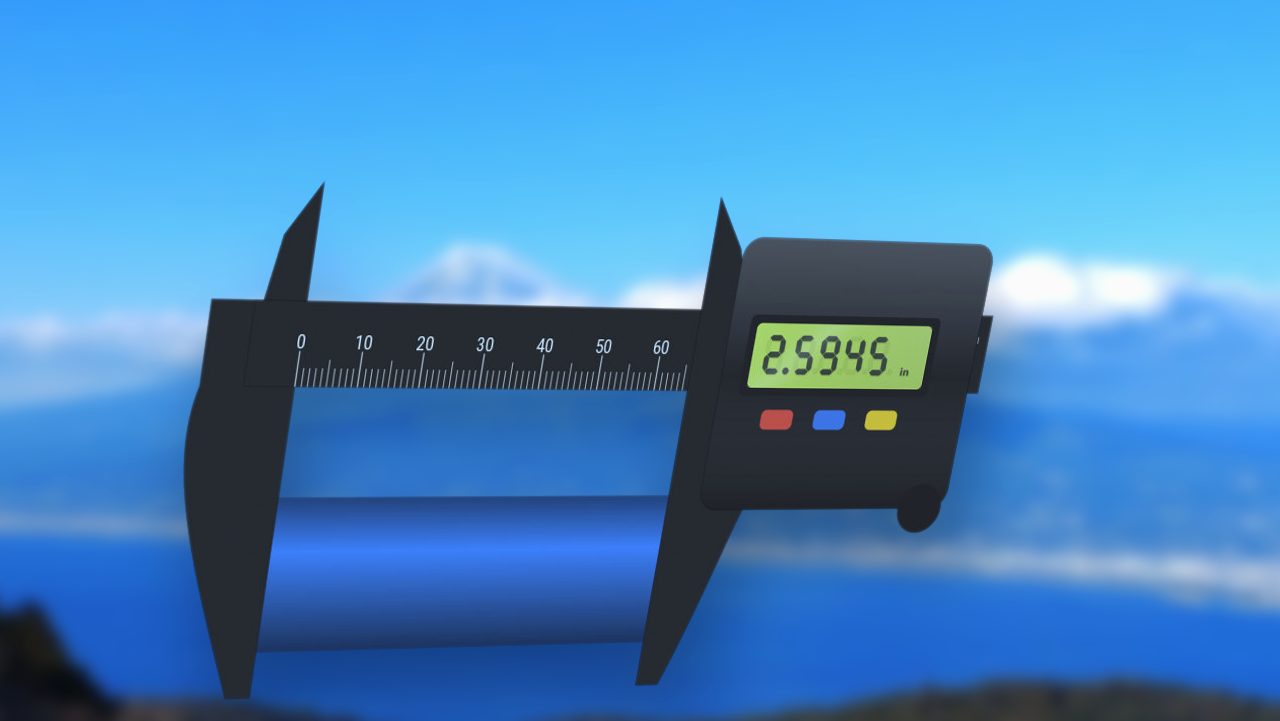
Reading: 2.5945 in
